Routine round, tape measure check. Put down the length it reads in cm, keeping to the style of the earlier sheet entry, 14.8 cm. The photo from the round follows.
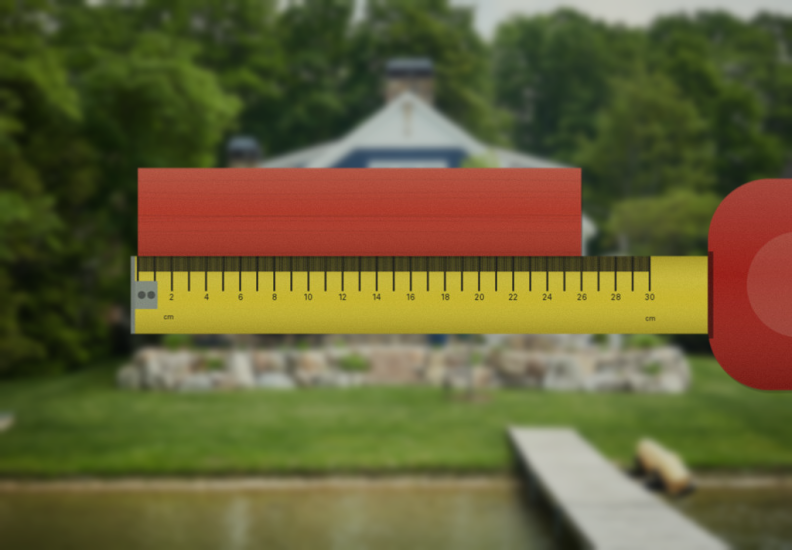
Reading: 26 cm
